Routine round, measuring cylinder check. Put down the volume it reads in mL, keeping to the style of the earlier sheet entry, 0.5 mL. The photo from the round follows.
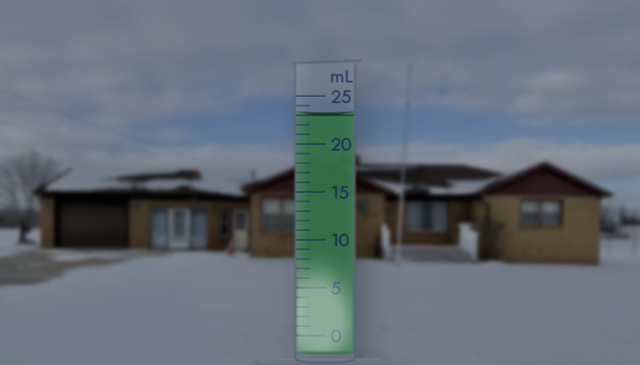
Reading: 23 mL
